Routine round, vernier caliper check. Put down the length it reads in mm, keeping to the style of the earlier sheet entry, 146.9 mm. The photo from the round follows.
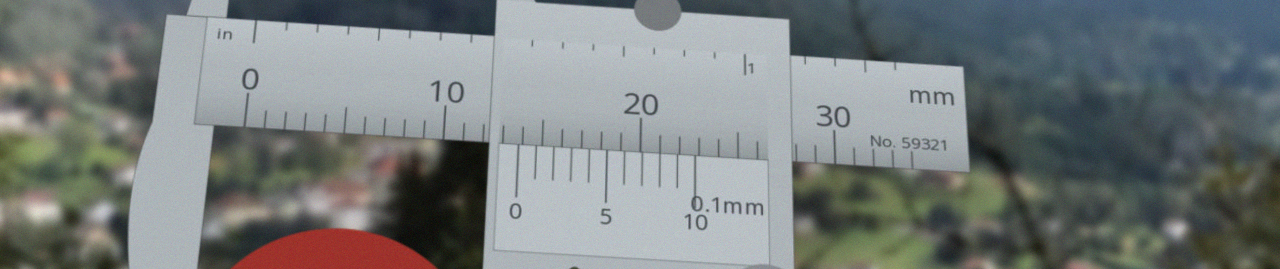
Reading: 13.8 mm
